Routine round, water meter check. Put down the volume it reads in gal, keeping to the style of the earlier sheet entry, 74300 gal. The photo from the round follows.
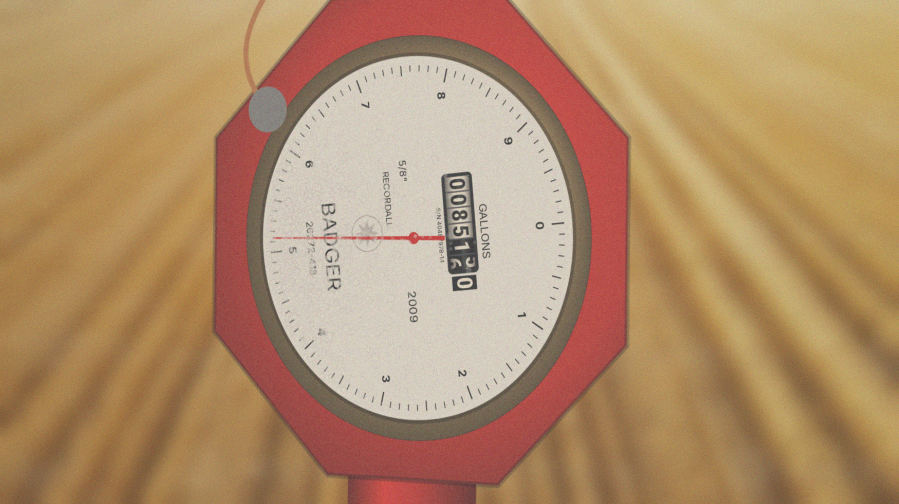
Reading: 85155.1 gal
